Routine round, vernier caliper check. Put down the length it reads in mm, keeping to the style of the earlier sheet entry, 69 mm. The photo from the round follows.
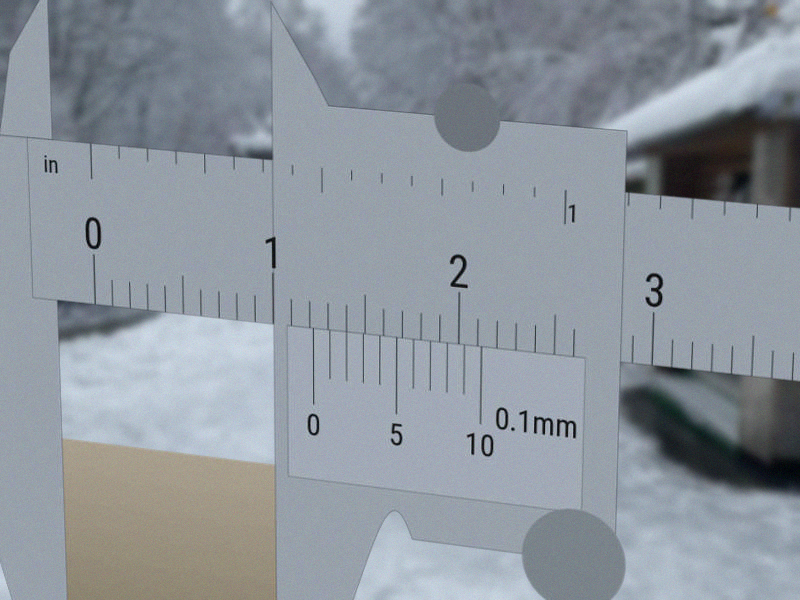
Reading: 12.2 mm
